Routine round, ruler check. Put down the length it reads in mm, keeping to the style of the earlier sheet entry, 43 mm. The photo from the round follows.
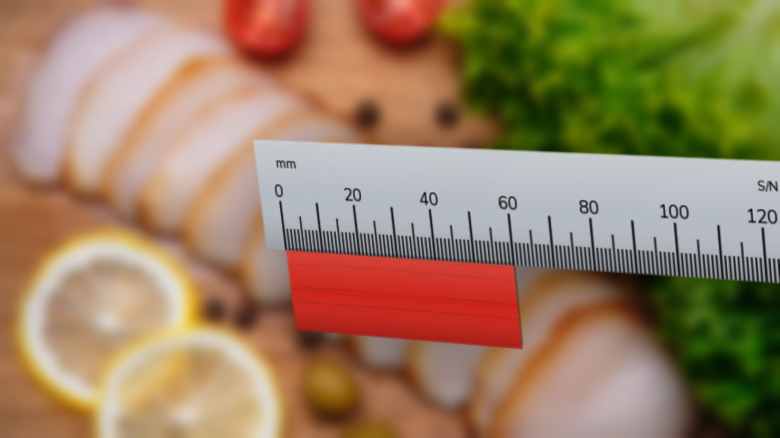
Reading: 60 mm
